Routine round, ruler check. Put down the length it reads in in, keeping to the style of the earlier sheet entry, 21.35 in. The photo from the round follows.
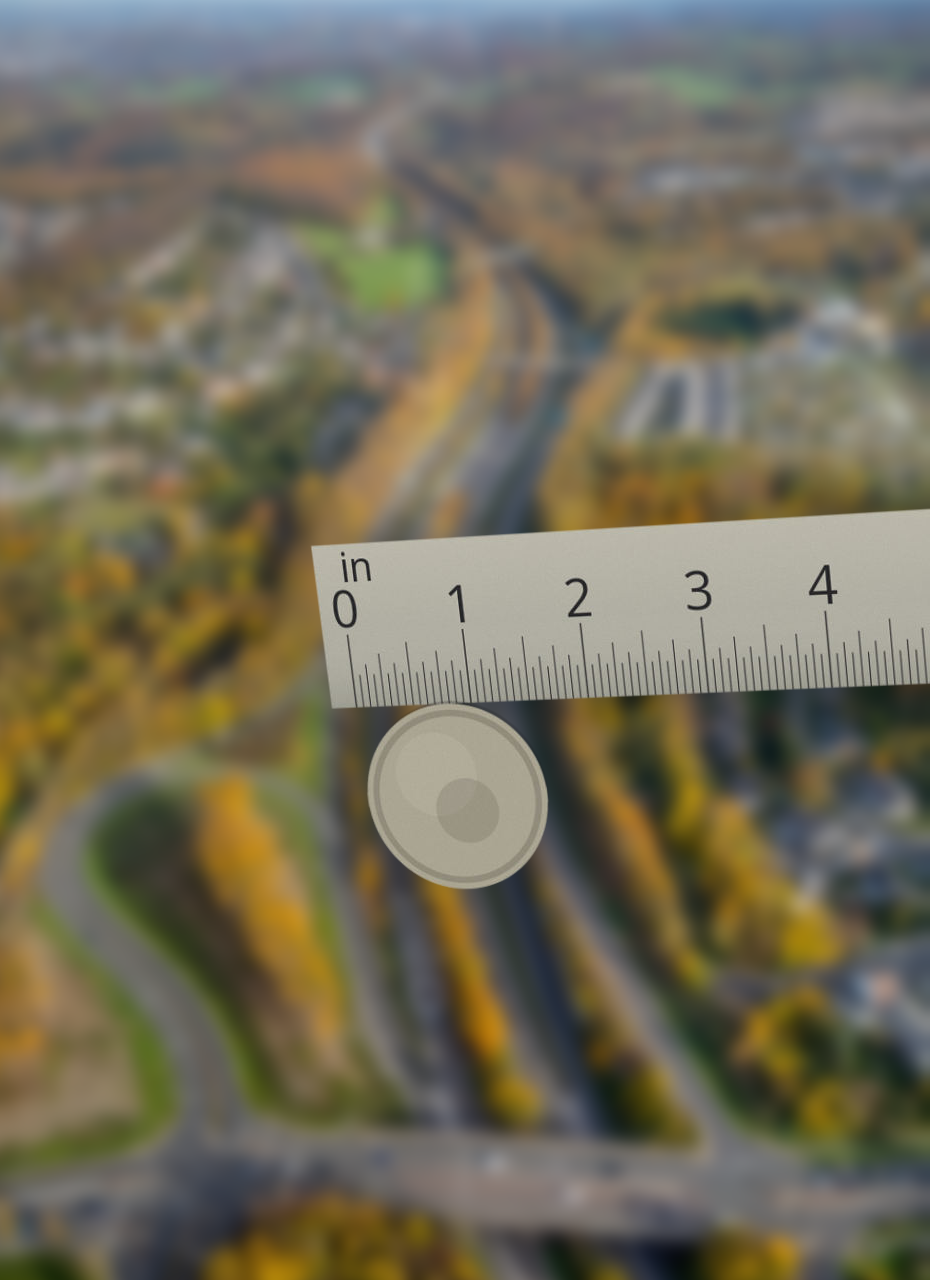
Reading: 1.5625 in
